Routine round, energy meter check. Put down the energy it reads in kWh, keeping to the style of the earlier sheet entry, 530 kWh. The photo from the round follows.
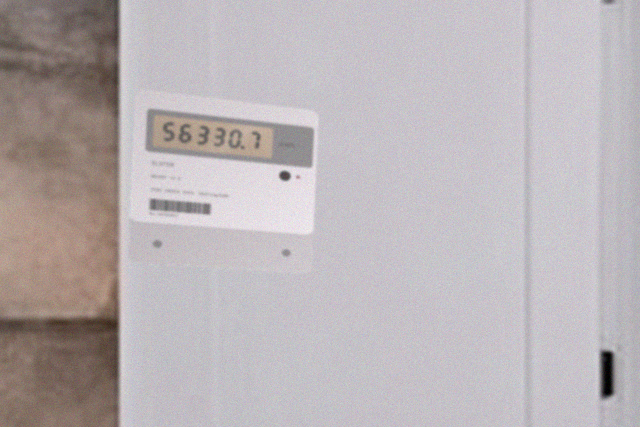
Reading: 56330.7 kWh
